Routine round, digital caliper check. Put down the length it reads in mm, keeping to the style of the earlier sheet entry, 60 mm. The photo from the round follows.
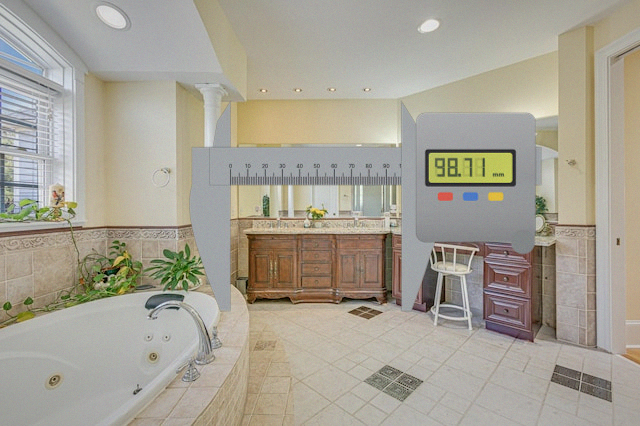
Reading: 98.71 mm
